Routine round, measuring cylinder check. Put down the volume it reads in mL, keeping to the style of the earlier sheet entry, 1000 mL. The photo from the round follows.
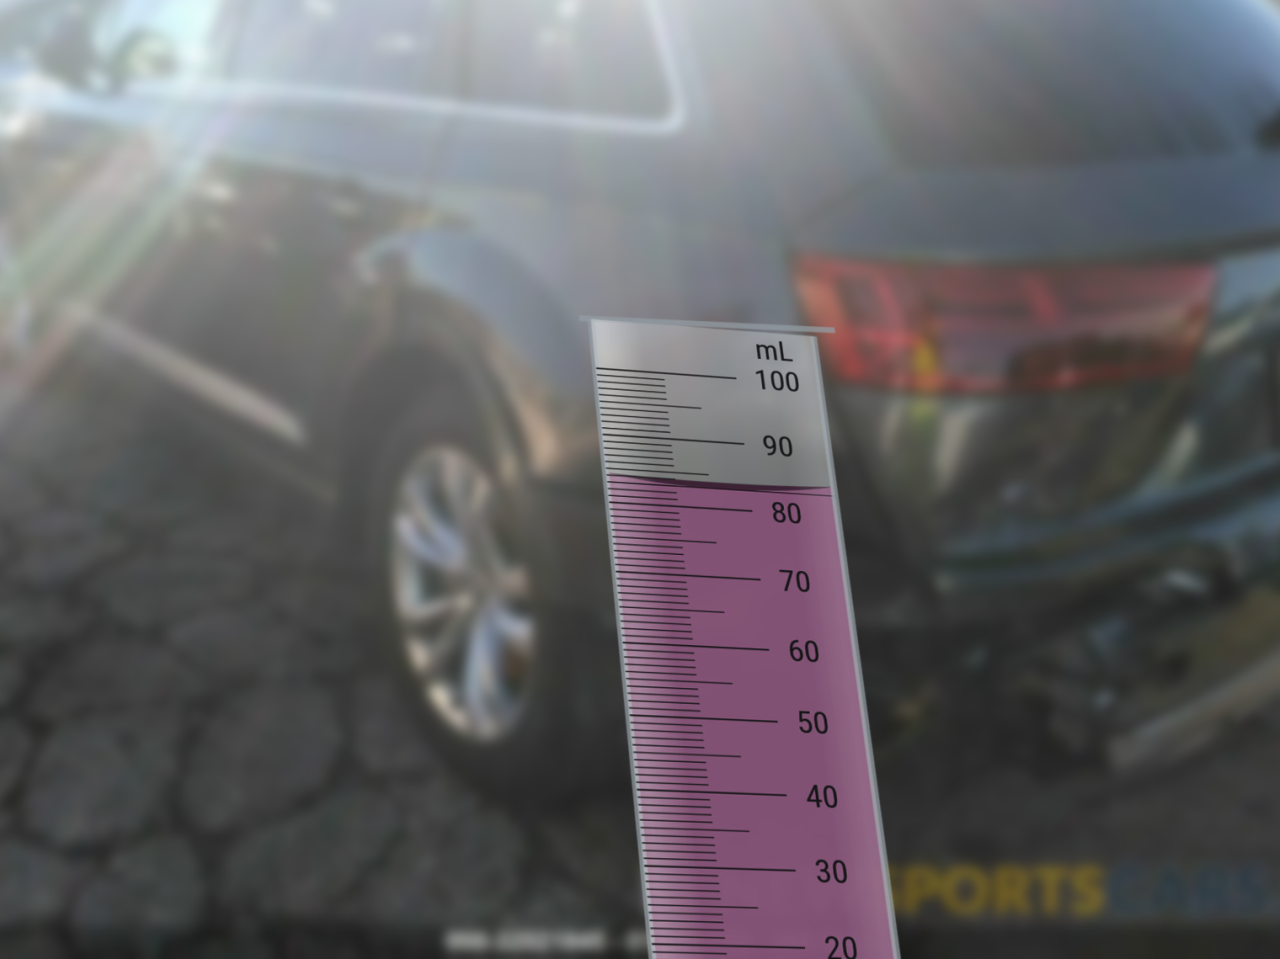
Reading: 83 mL
